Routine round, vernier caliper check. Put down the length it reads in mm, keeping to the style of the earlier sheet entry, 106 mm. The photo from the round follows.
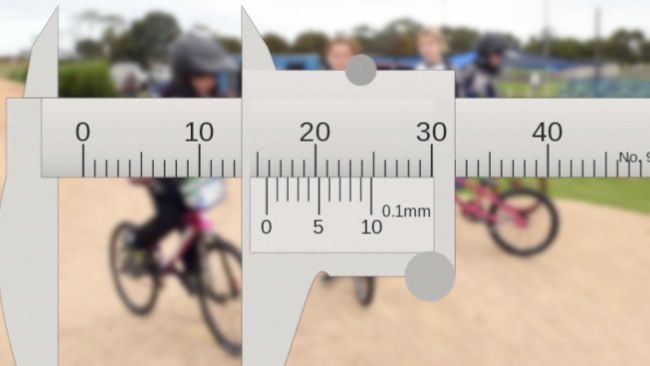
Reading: 15.8 mm
